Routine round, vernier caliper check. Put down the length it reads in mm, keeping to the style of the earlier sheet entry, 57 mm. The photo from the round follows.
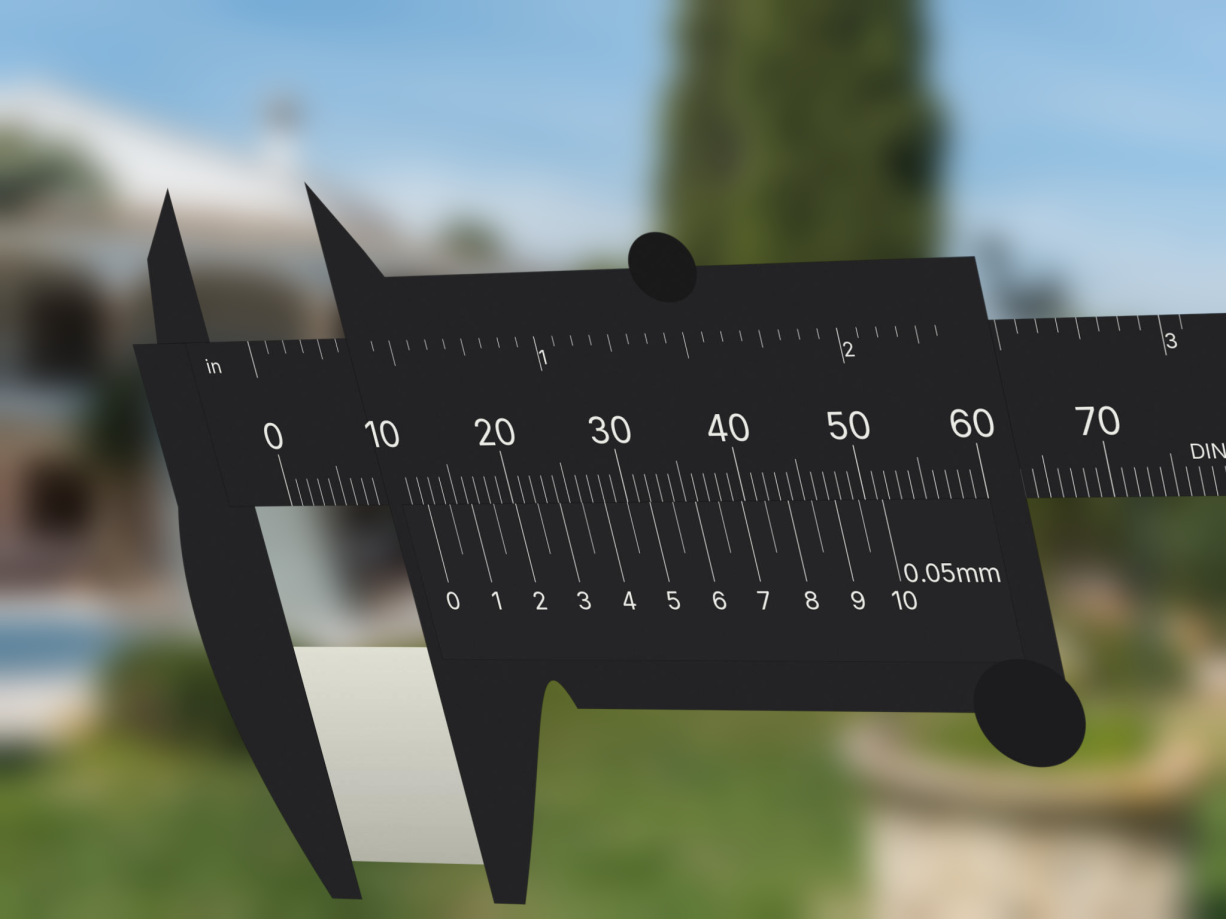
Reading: 12.4 mm
